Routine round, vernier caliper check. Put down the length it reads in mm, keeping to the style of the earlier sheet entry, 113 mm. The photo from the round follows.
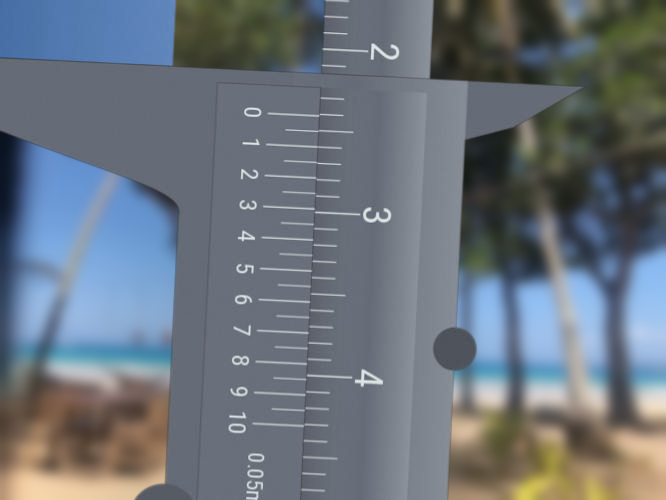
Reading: 24.1 mm
